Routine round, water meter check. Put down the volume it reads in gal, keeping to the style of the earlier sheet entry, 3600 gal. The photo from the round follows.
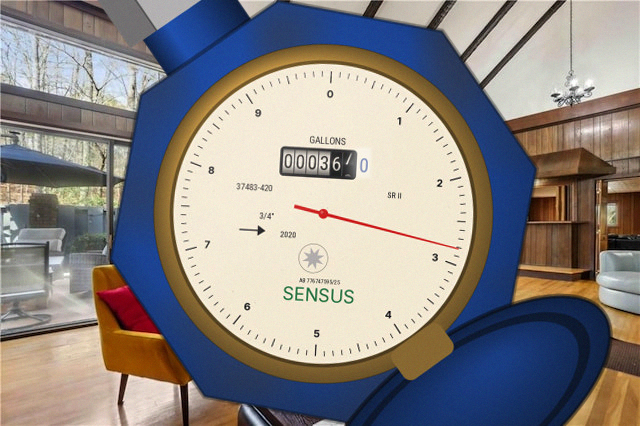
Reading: 3672.8 gal
